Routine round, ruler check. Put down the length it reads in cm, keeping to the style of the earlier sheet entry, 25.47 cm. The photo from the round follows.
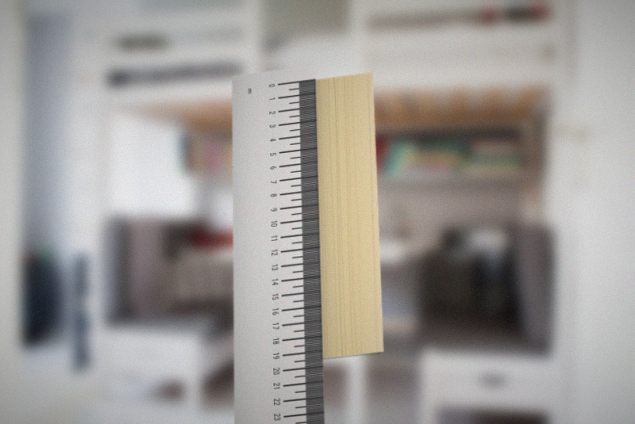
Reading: 19.5 cm
